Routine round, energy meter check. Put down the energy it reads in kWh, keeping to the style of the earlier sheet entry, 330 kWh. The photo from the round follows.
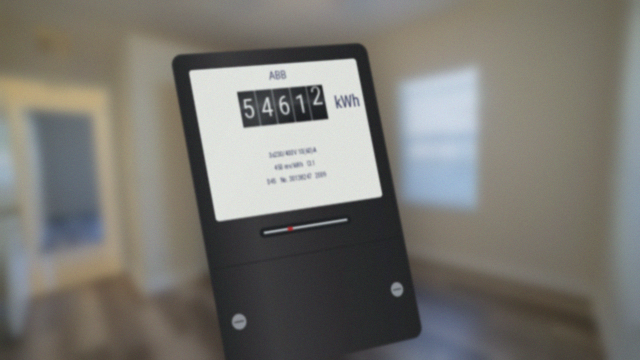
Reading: 54612 kWh
